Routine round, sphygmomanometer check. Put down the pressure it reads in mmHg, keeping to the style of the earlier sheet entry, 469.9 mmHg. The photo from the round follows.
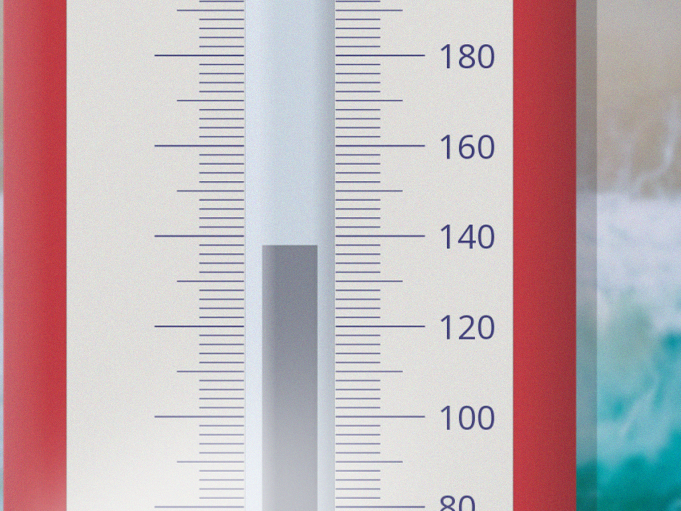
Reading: 138 mmHg
